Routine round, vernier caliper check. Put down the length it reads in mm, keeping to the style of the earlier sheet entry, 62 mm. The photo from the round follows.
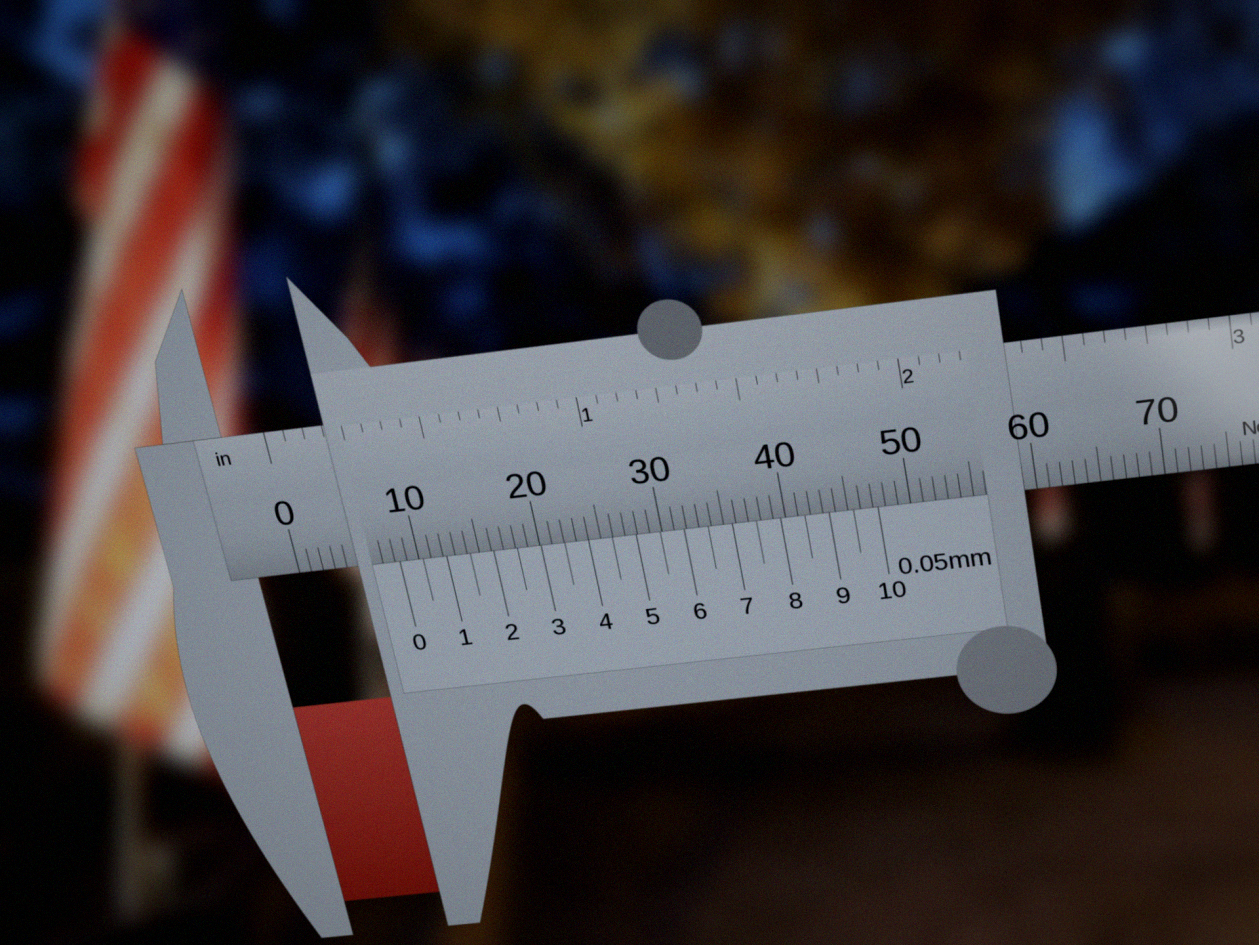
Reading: 8.4 mm
